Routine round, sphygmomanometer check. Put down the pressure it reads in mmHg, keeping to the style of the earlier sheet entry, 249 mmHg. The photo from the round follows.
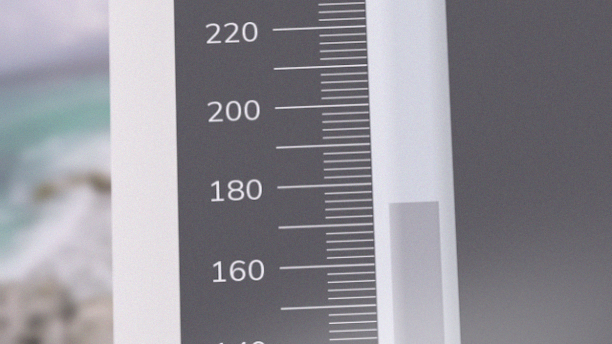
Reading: 175 mmHg
